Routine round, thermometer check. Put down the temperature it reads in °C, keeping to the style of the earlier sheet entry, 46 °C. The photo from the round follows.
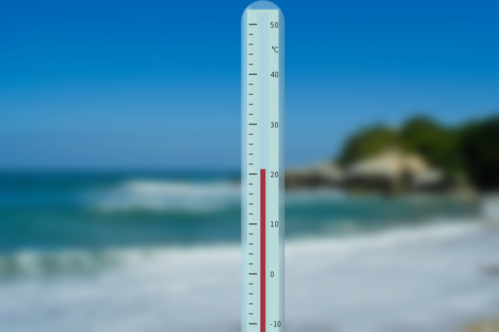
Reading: 21 °C
